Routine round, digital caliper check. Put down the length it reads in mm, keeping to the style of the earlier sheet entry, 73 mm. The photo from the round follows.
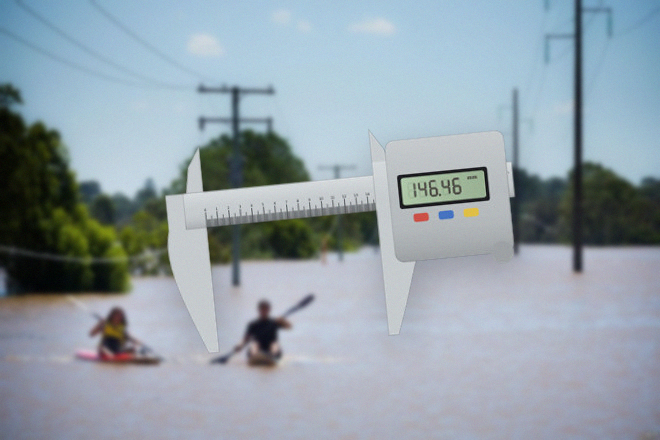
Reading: 146.46 mm
